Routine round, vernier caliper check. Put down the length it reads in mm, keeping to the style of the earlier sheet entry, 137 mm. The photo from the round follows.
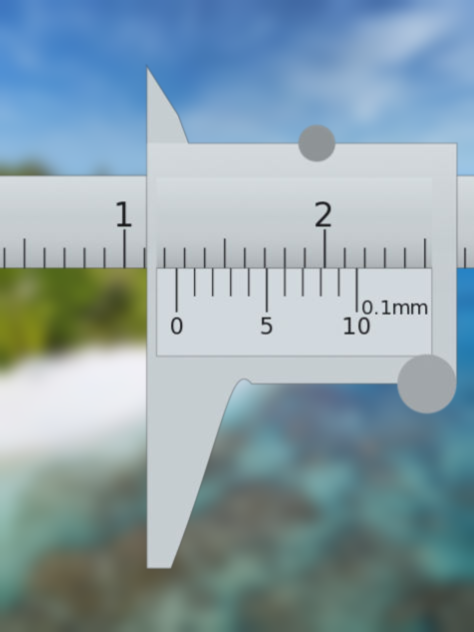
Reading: 12.6 mm
